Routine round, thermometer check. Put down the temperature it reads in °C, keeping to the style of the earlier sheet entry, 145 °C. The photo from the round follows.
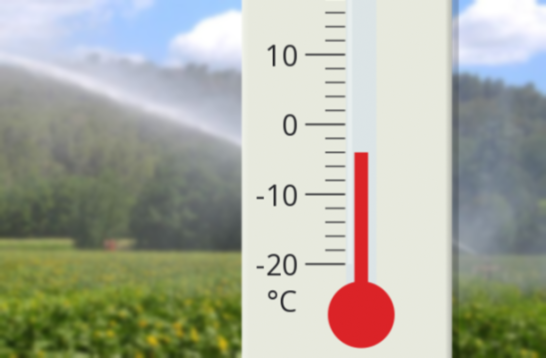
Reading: -4 °C
